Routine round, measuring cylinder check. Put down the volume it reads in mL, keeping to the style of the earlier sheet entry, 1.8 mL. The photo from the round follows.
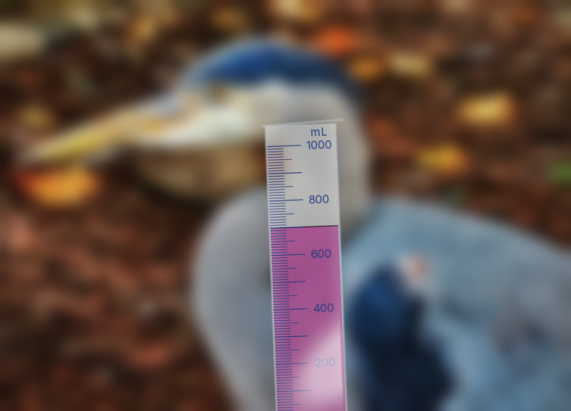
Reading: 700 mL
